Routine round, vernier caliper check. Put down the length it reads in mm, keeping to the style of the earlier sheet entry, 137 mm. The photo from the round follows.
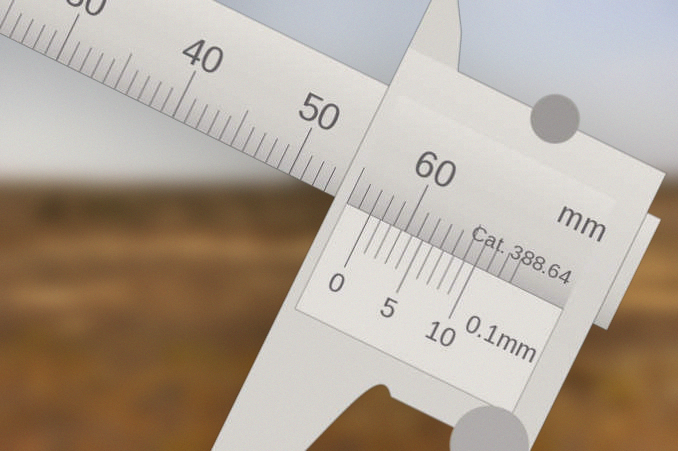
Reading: 57.0 mm
